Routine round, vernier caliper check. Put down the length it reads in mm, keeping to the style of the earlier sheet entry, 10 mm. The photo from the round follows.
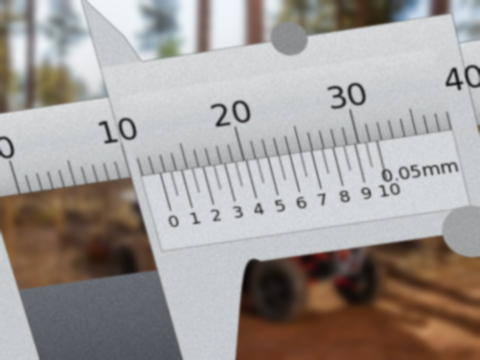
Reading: 12.6 mm
